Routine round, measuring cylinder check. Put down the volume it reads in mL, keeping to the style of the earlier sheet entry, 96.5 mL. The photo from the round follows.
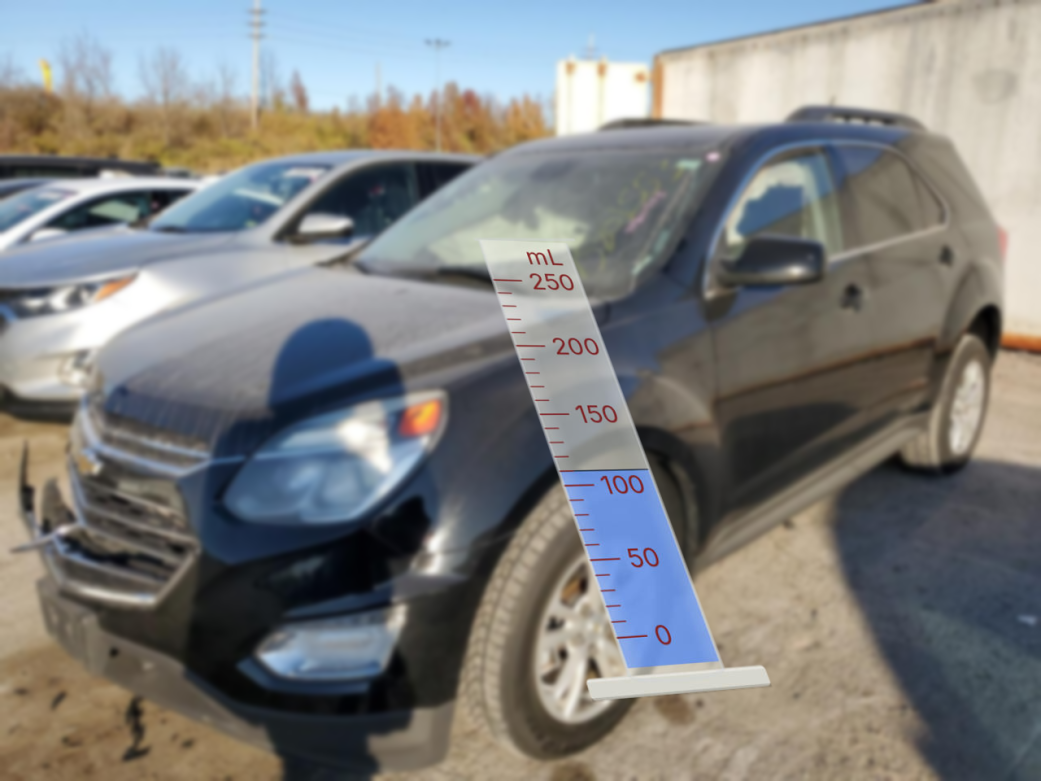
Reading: 110 mL
